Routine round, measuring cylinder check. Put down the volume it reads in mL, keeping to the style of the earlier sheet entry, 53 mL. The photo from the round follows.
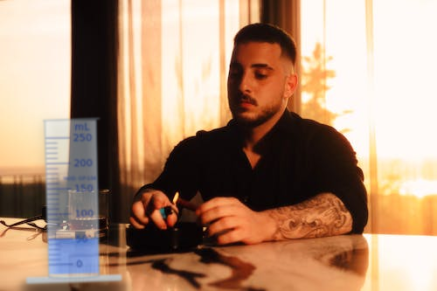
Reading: 50 mL
